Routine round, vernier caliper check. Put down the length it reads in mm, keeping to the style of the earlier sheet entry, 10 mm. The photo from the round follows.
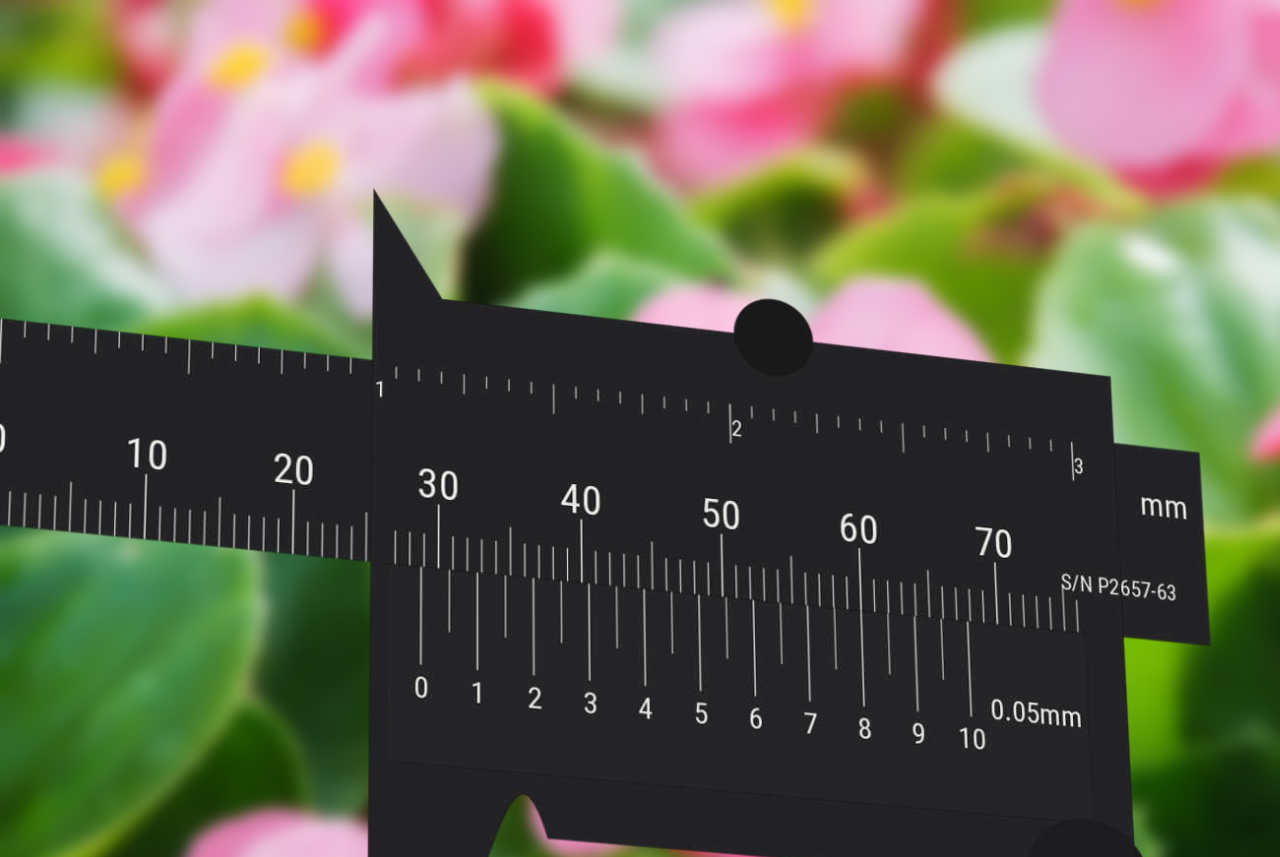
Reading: 28.8 mm
